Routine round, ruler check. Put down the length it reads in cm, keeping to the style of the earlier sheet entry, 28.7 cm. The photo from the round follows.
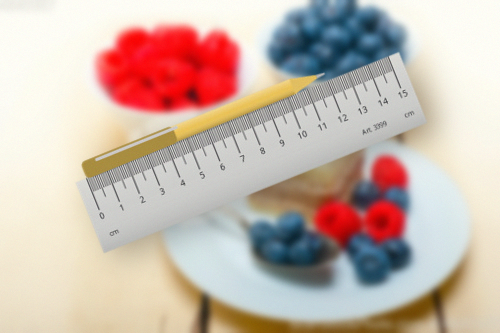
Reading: 12 cm
